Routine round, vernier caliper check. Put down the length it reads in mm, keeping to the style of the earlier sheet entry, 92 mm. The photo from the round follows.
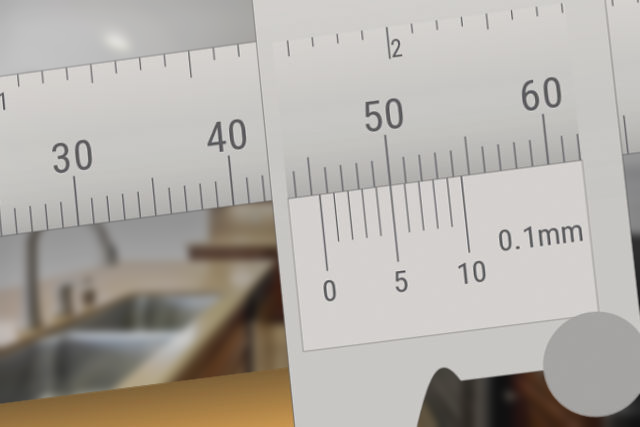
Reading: 45.5 mm
